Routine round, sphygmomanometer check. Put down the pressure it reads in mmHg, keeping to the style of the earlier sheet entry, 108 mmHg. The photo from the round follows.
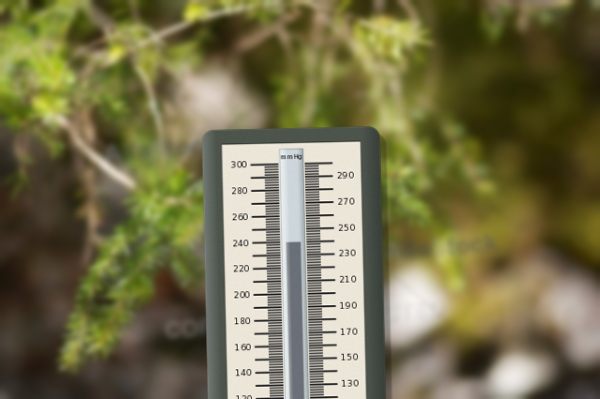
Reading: 240 mmHg
